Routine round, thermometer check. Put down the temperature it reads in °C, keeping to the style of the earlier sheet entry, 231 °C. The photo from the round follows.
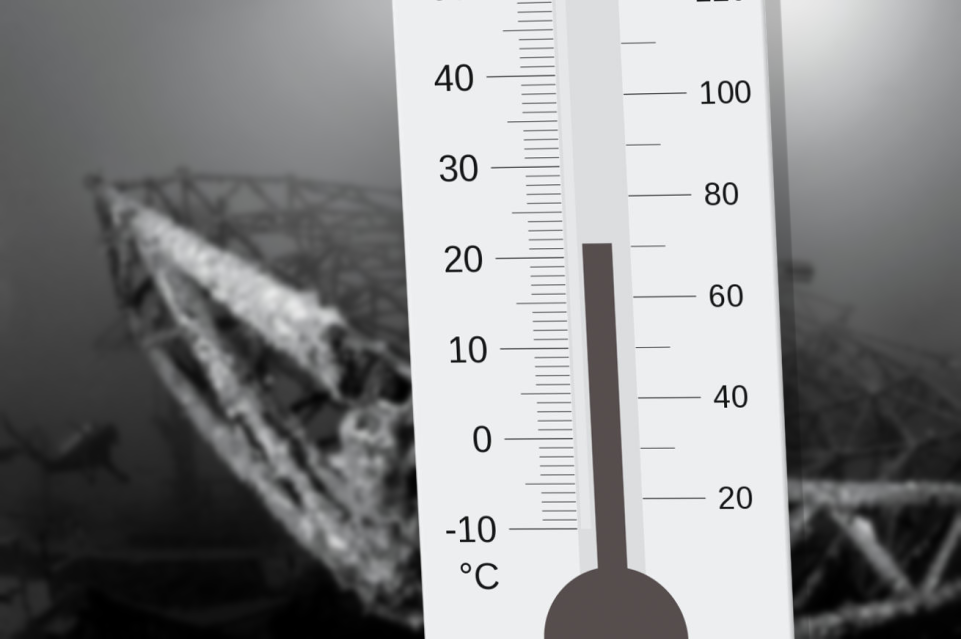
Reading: 21.5 °C
